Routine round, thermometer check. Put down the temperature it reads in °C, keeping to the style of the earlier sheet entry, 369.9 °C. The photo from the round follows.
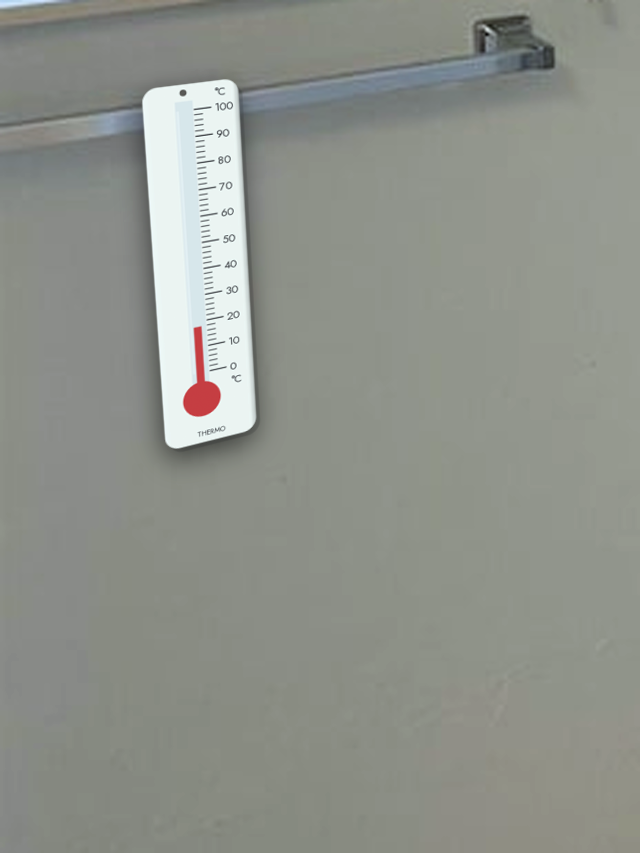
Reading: 18 °C
